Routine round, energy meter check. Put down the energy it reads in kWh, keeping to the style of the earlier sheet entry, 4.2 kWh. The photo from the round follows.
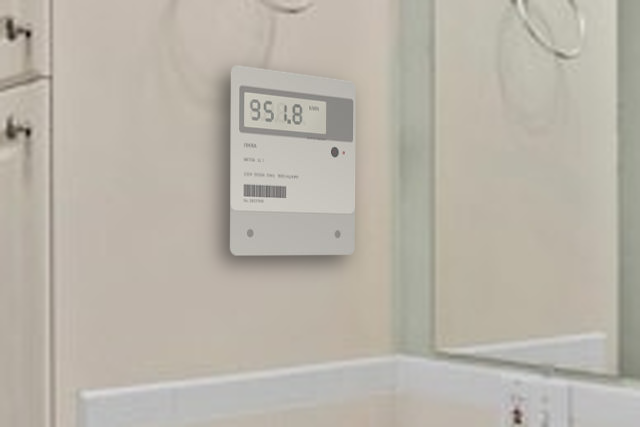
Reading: 951.8 kWh
